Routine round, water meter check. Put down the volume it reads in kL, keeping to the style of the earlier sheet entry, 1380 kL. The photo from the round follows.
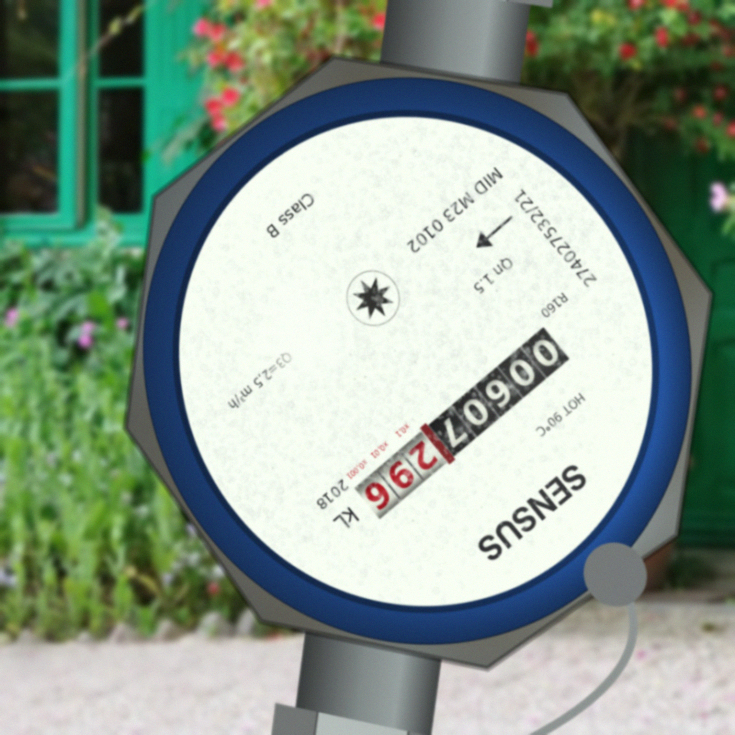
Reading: 607.296 kL
